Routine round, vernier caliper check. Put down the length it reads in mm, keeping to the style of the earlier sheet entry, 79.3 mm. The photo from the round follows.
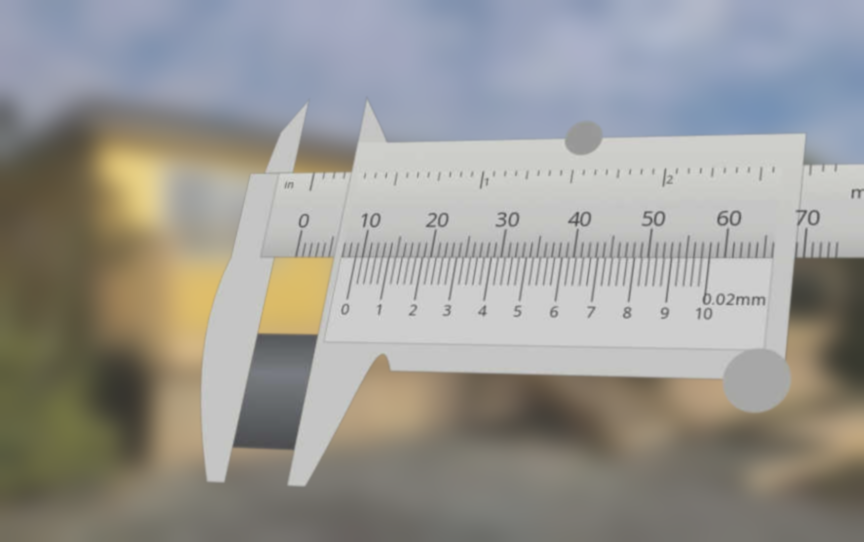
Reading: 9.0 mm
